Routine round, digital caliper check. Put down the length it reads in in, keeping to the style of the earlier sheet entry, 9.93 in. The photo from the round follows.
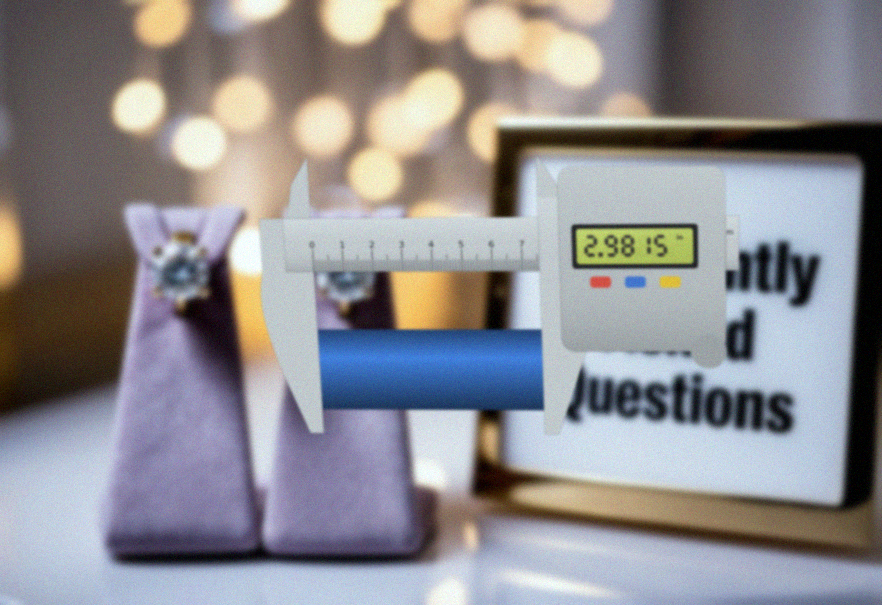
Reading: 2.9815 in
